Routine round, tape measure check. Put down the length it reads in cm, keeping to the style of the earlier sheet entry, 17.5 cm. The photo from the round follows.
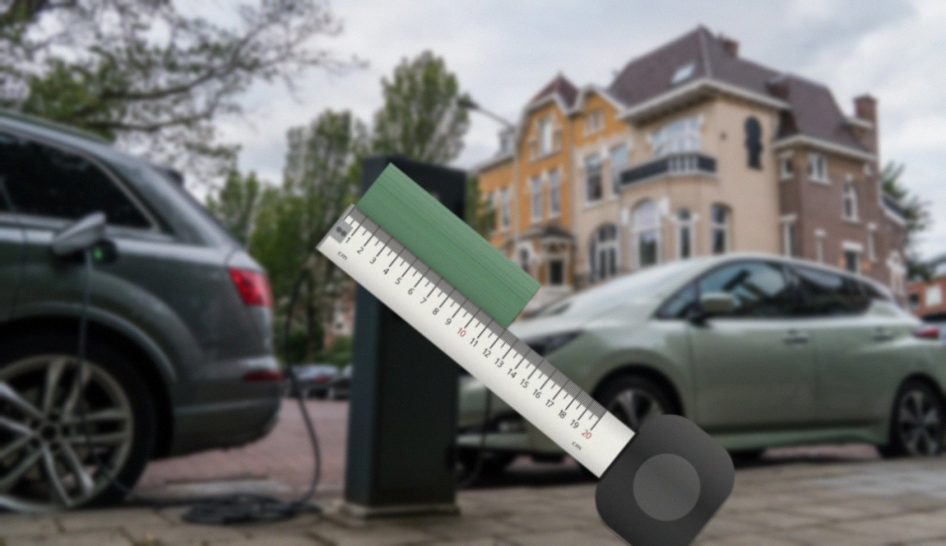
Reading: 12 cm
